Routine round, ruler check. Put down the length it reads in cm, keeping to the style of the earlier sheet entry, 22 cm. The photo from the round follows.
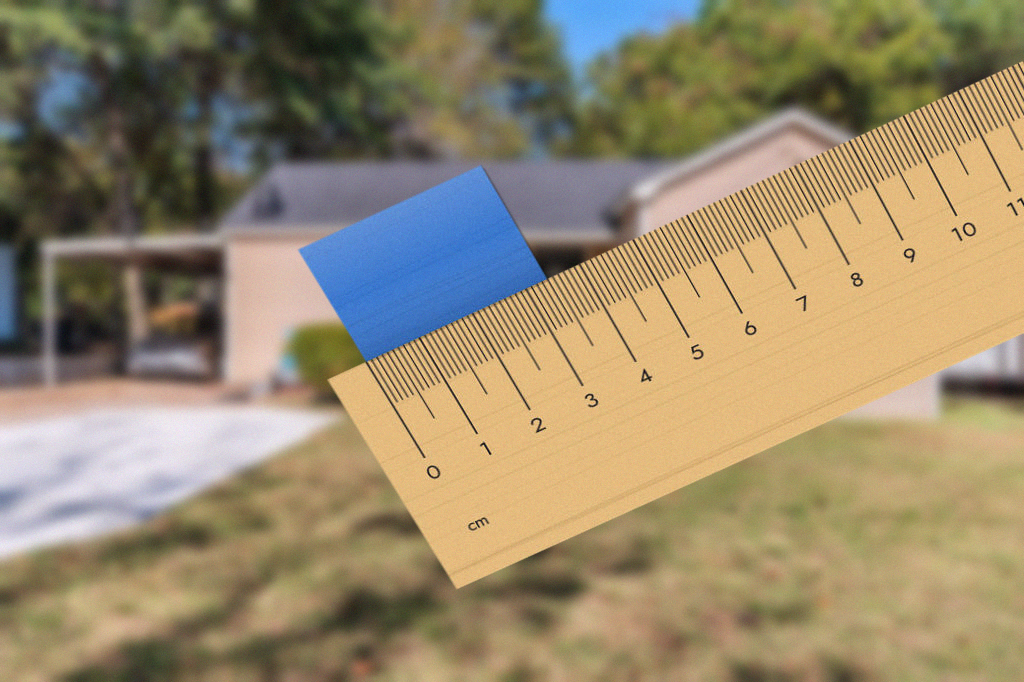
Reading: 3.4 cm
